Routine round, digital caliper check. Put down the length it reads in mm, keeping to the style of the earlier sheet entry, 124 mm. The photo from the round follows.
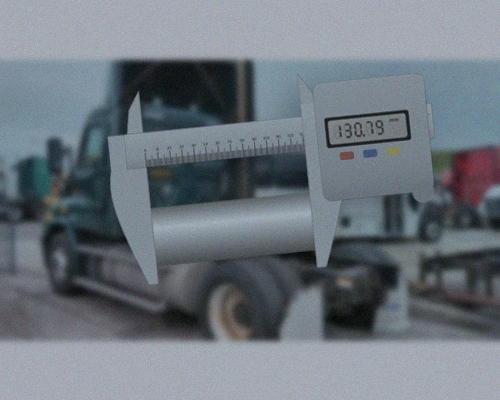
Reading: 130.79 mm
